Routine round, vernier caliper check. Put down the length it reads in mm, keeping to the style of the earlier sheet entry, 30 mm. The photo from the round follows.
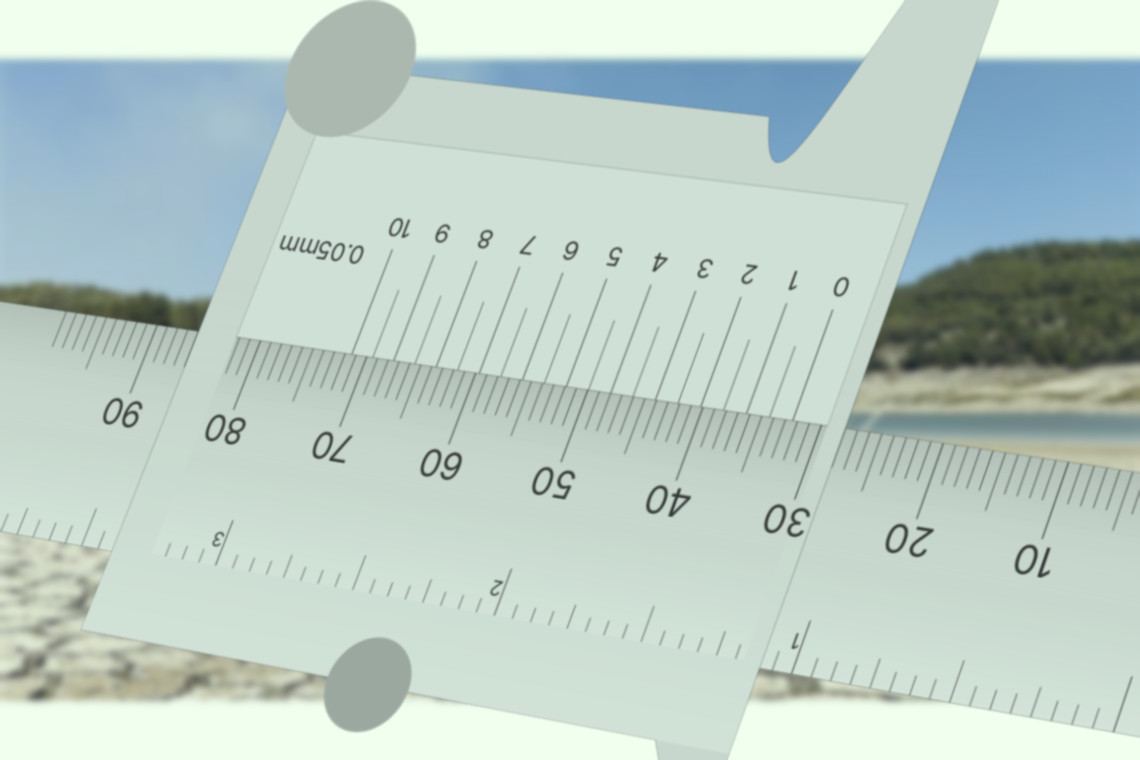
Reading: 32.4 mm
